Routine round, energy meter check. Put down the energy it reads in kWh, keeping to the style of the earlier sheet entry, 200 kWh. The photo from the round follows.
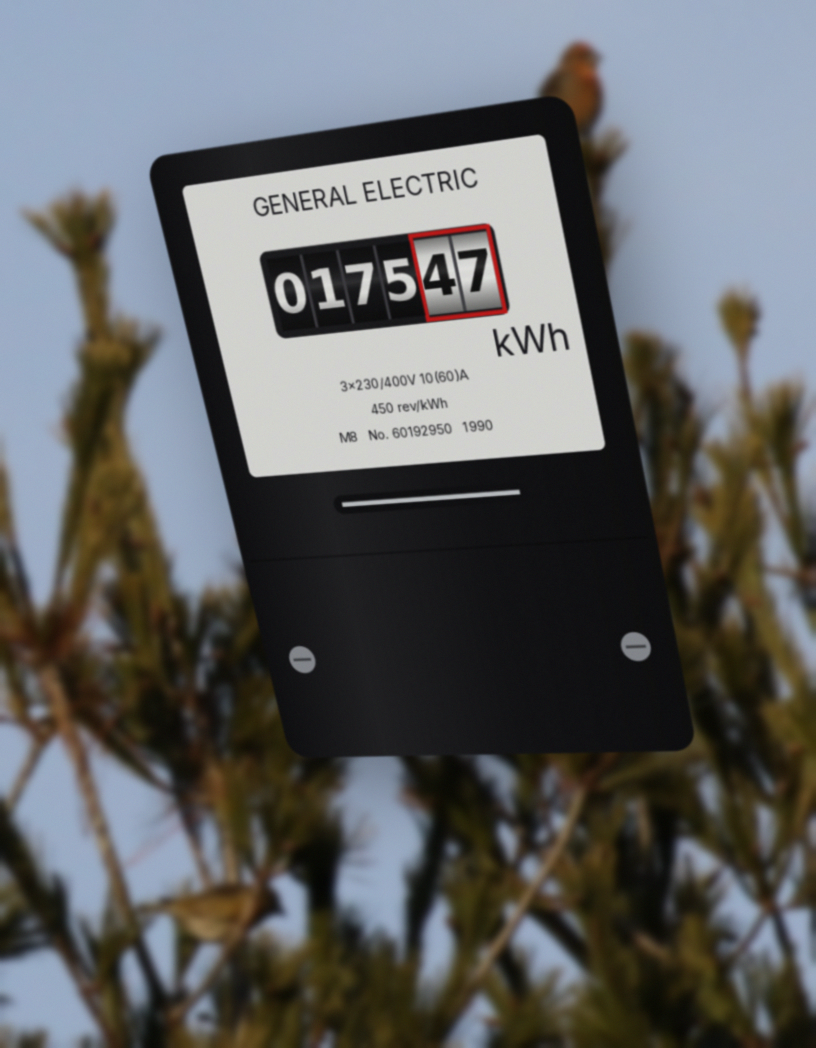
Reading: 175.47 kWh
